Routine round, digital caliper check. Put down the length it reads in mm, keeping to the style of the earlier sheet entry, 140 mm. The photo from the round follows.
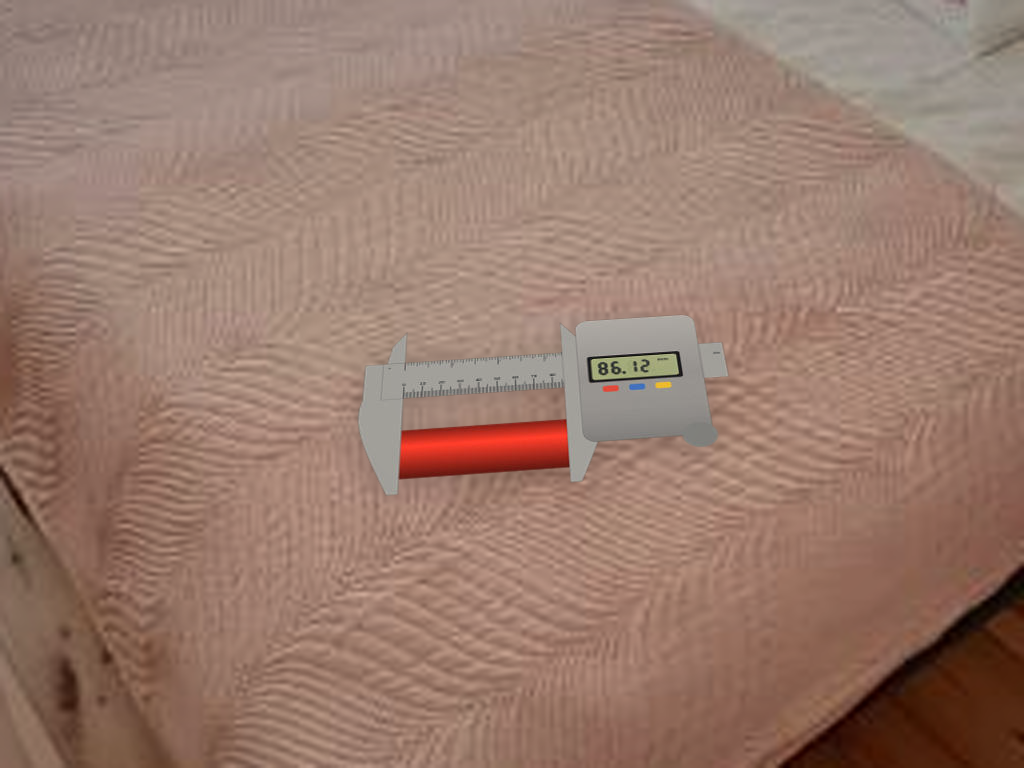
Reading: 86.12 mm
